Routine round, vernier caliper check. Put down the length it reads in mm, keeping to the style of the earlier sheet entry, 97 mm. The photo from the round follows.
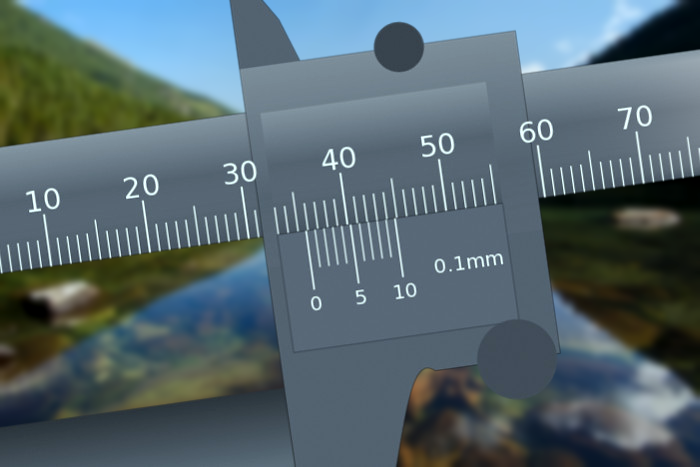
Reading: 35.8 mm
